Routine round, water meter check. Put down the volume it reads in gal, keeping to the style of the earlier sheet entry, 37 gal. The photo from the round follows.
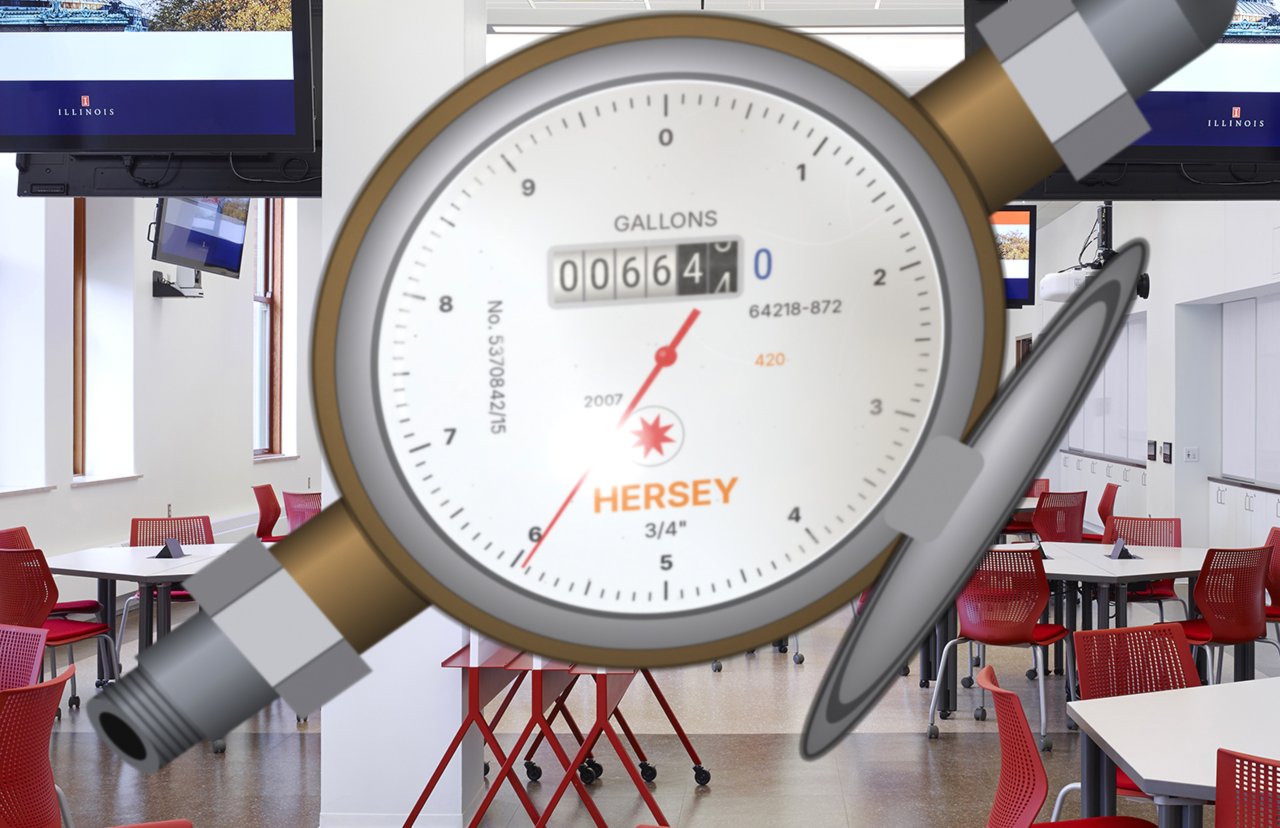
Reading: 66435.9 gal
